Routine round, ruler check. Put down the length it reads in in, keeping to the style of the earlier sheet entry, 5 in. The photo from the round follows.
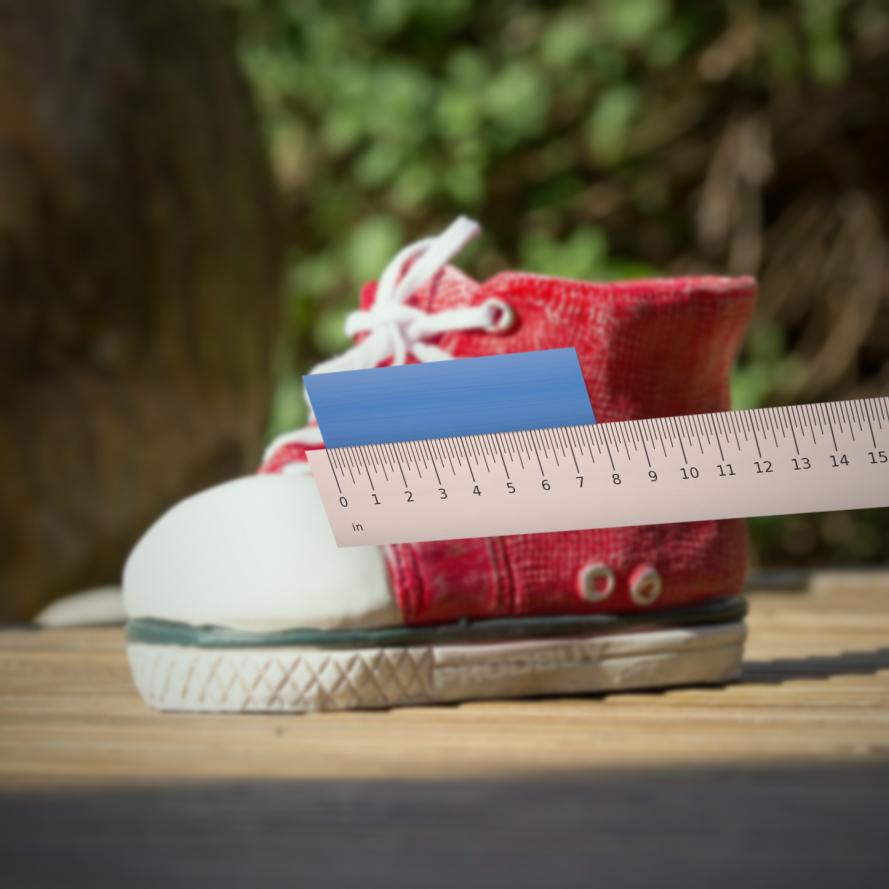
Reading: 7.875 in
